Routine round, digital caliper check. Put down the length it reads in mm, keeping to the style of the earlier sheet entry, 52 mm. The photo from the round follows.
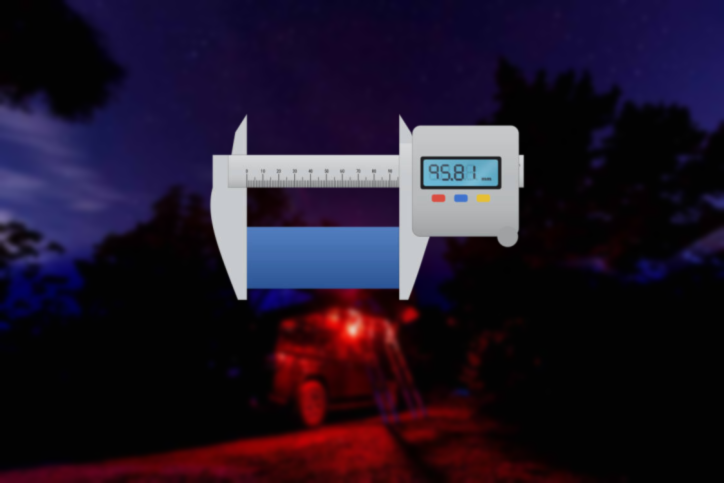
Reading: 95.81 mm
